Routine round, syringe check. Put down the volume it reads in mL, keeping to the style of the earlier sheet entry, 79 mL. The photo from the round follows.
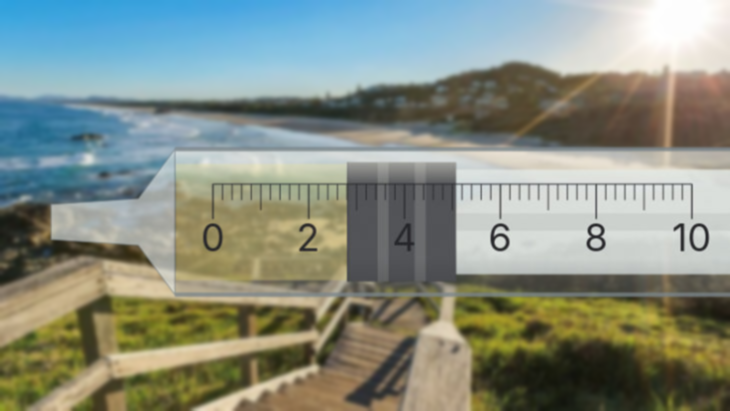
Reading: 2.8 mL
